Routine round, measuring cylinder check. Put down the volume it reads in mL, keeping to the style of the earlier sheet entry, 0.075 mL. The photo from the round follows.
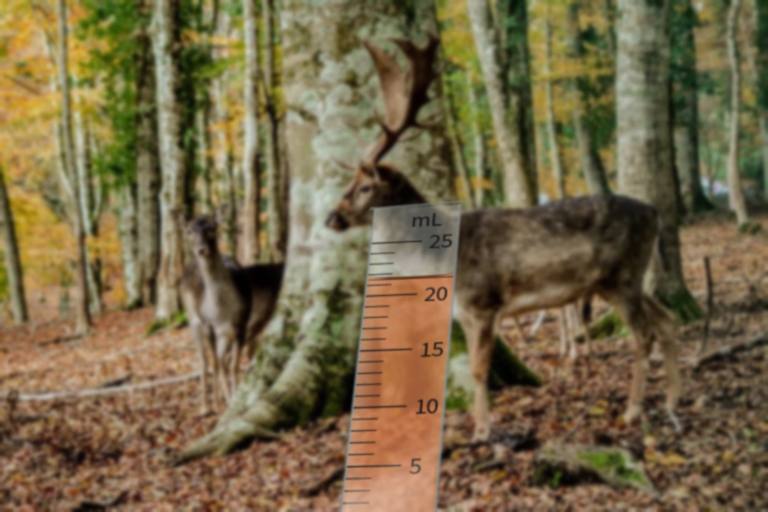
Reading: 21.5 mL
